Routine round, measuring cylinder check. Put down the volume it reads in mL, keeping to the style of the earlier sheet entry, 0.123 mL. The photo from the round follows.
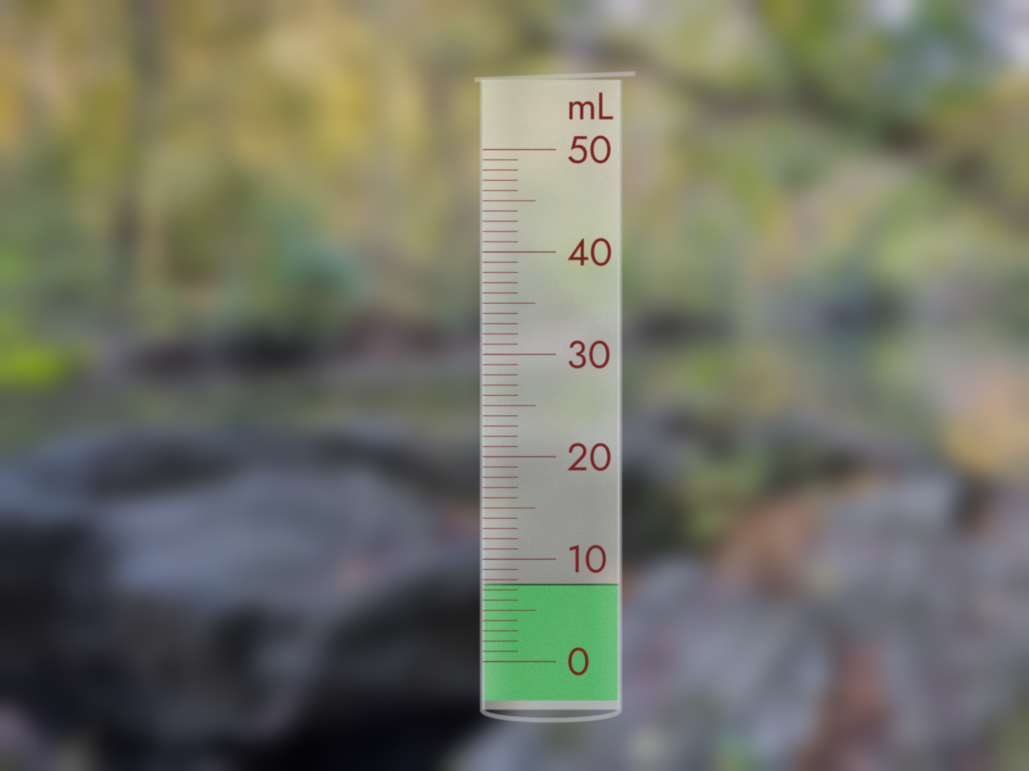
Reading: 7.5 mL
